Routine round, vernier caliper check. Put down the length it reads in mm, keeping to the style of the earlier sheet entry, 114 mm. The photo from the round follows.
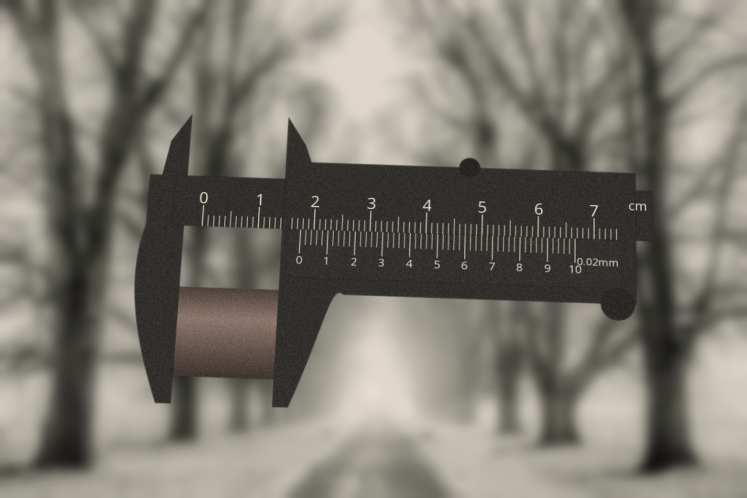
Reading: 17.6 mm
